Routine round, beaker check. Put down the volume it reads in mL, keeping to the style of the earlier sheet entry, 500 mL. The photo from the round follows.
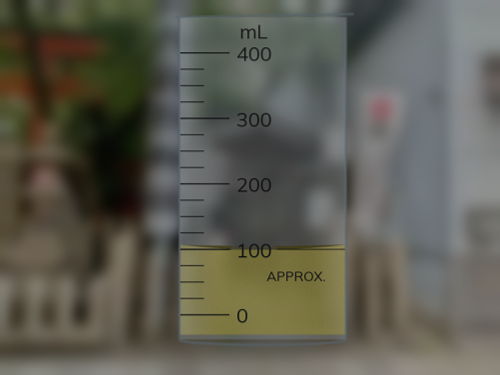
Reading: 100 mL
